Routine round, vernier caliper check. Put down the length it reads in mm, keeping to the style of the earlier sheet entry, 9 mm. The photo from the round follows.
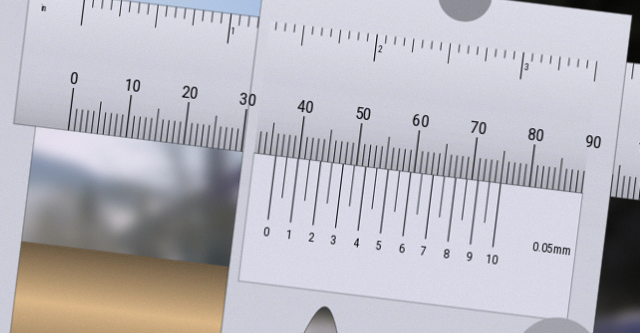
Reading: 36.0 mm
